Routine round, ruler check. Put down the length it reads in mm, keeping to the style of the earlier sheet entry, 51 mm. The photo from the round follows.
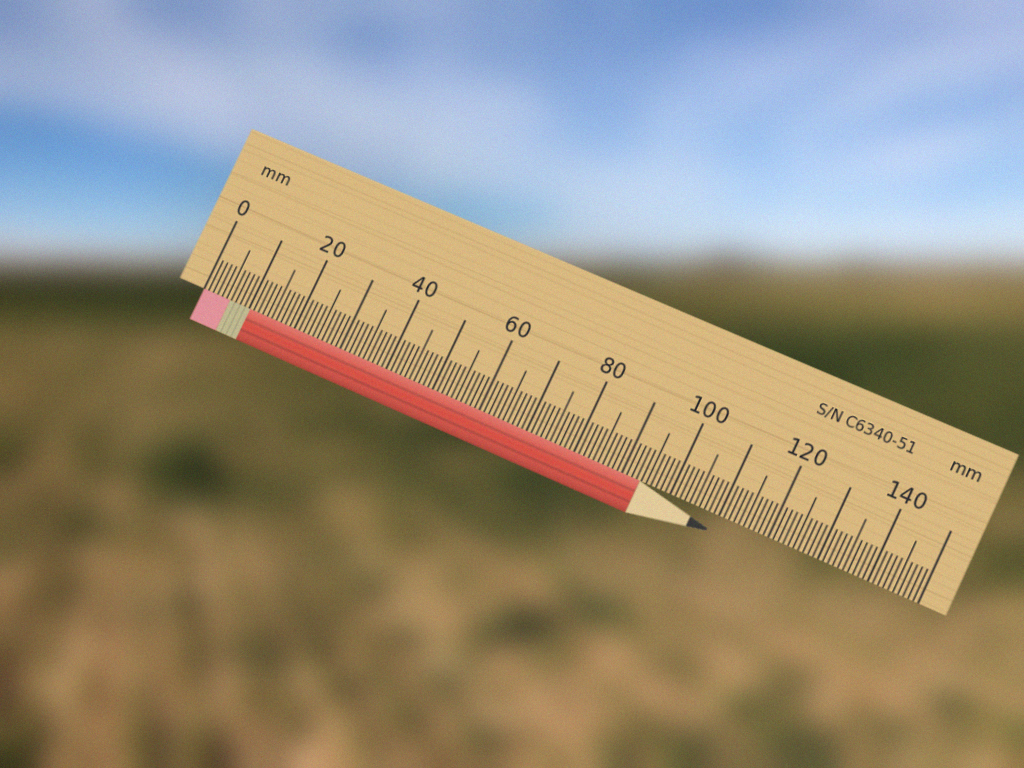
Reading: 109 mm
